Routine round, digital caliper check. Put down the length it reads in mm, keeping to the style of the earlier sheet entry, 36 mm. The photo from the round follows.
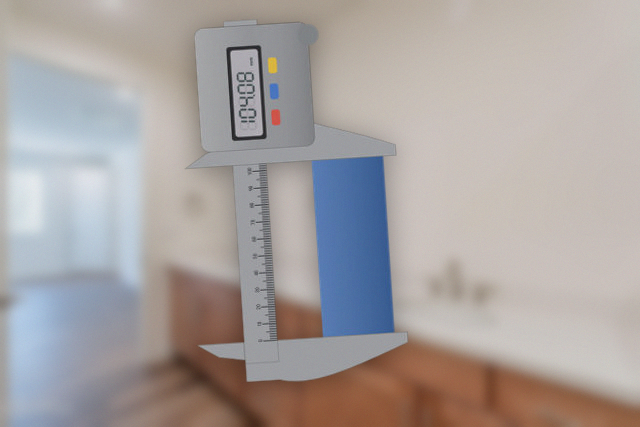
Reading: 104.08 mm
